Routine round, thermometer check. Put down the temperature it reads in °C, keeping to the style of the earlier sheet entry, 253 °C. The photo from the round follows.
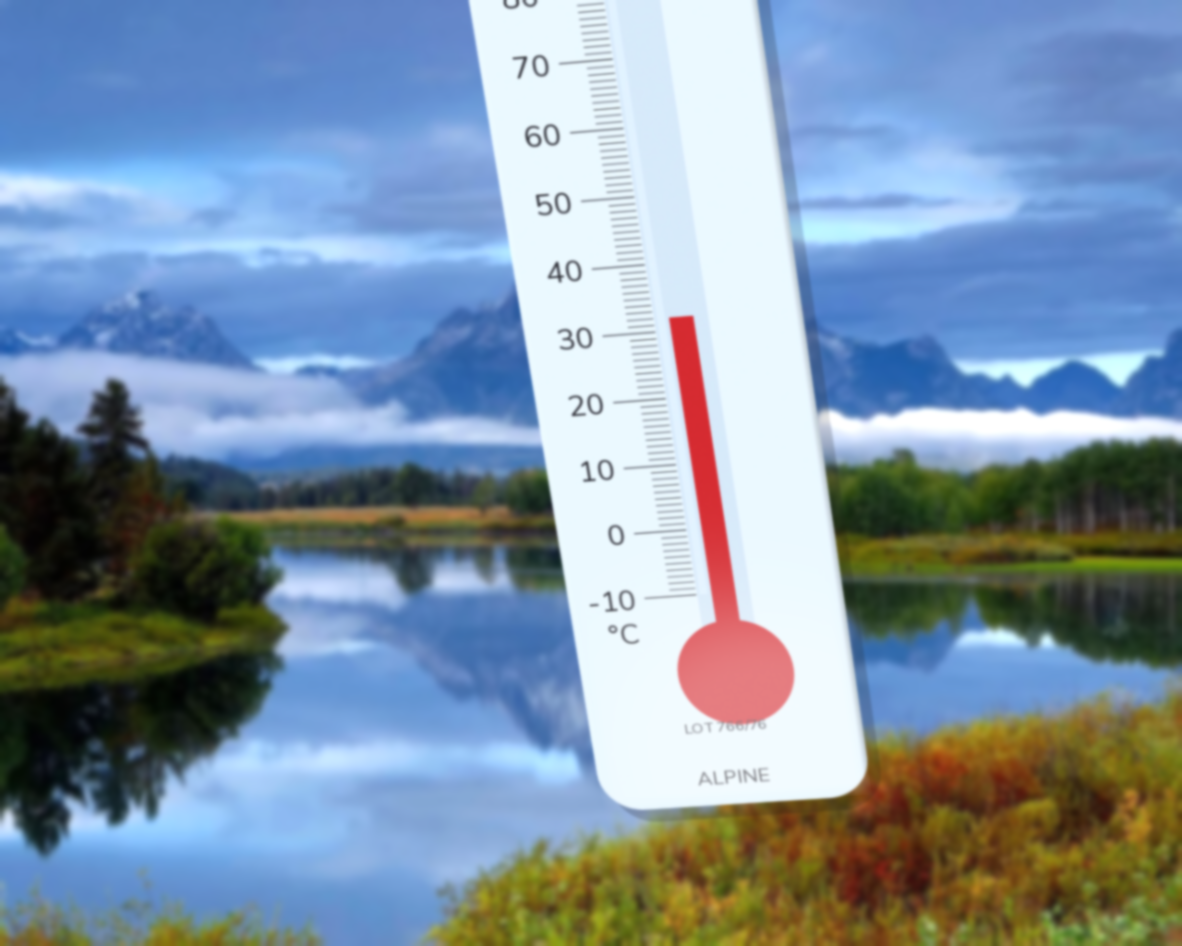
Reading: 32 °C
